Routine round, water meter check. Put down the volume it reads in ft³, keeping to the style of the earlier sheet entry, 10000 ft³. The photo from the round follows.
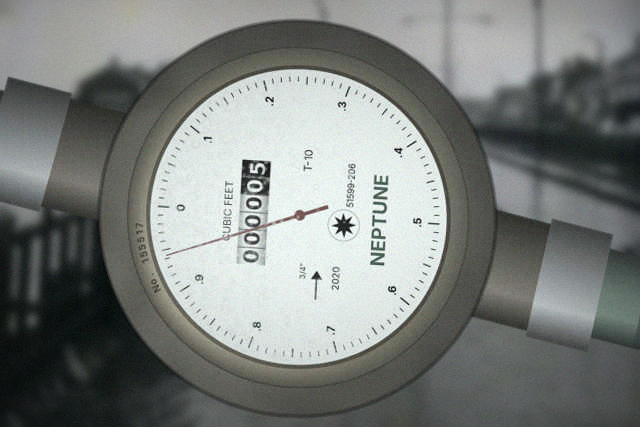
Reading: 4.94 ft³
